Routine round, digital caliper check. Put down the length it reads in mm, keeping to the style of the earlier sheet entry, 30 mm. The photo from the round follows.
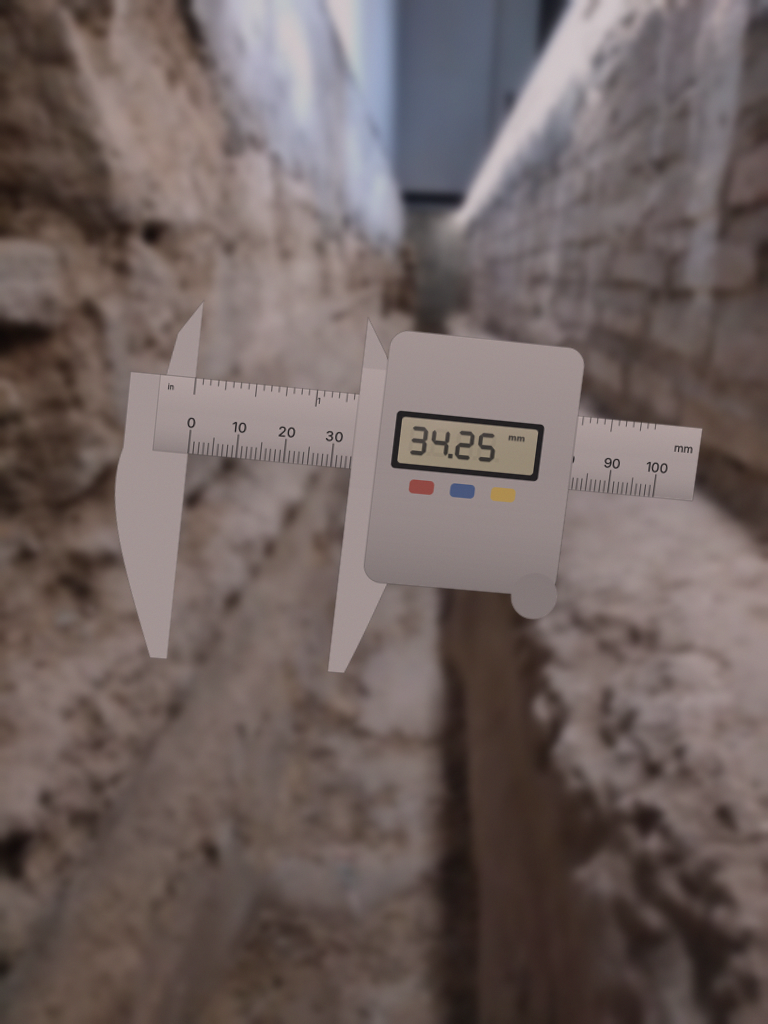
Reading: 34.25 mm
